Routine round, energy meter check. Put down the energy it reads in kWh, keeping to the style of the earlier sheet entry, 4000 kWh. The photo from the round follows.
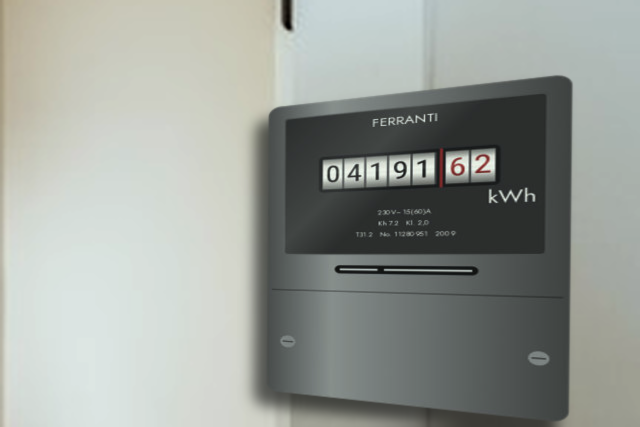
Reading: 4191.62 kWh
